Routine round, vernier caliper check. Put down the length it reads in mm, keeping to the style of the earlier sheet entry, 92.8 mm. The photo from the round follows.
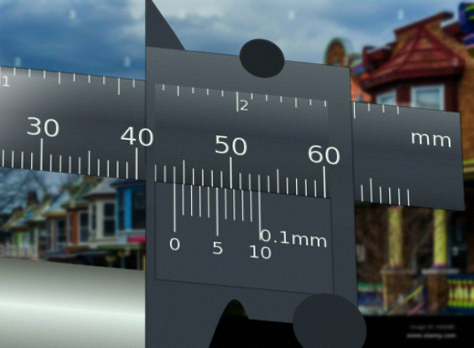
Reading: 44.0 mm
